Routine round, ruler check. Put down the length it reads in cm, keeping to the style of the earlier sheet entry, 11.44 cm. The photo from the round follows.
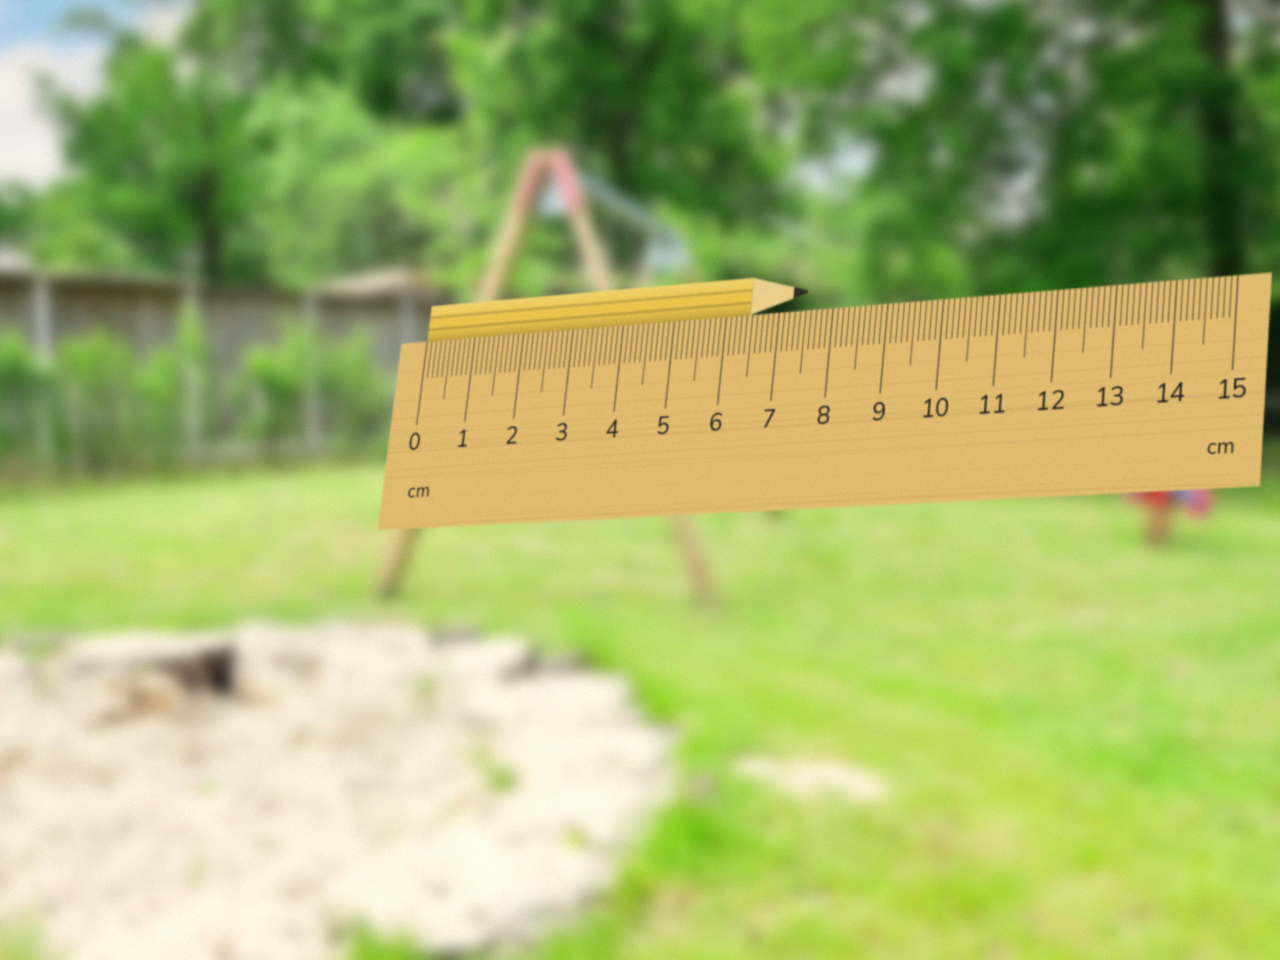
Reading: 7.5 cm
